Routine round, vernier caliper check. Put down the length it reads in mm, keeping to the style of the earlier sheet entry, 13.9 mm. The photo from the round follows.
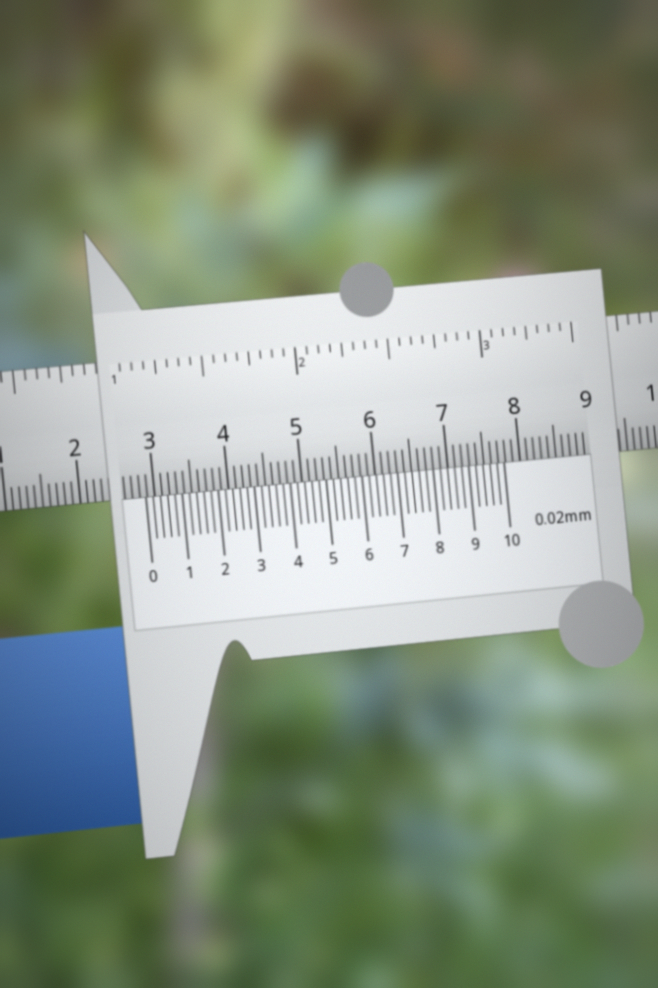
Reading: 28.8 mm
